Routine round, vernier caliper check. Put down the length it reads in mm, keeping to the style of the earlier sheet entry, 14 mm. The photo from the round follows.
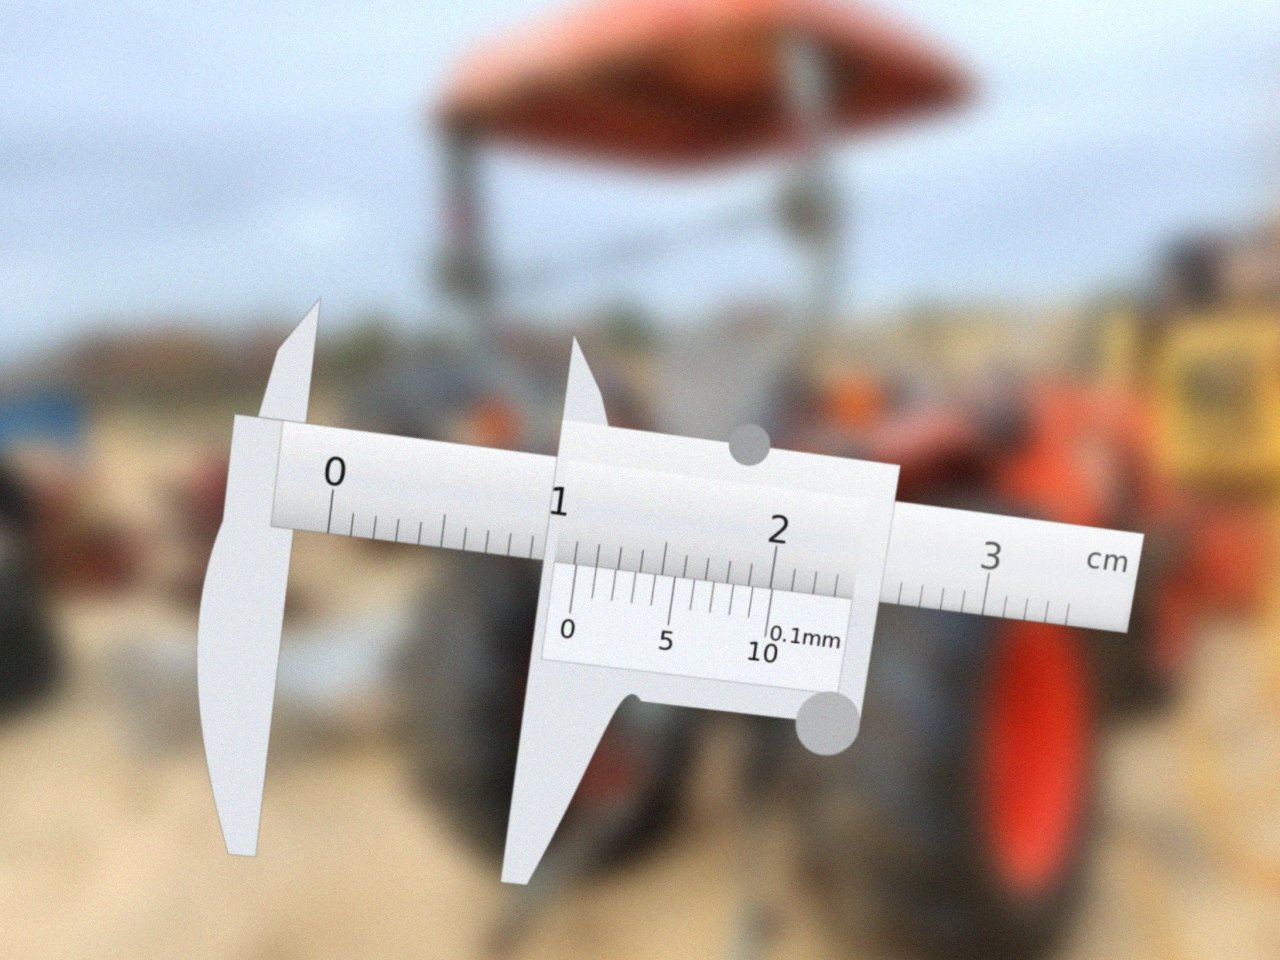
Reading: 11.1 mm
